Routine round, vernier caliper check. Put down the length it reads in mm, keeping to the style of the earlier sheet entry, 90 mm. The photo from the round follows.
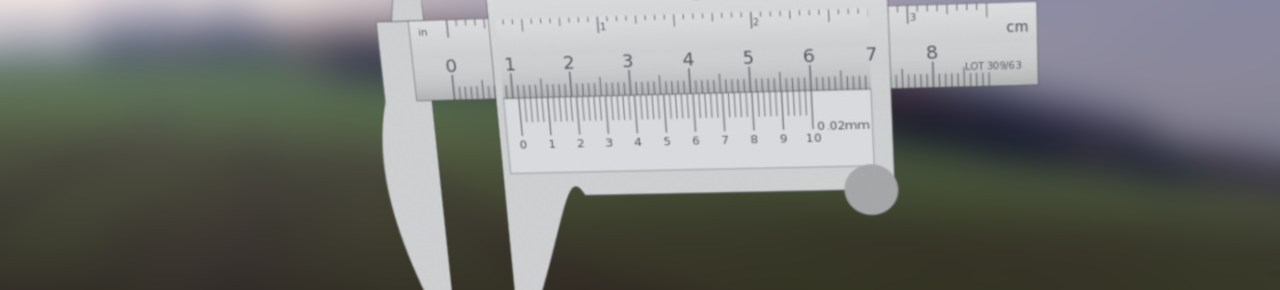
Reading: 11.0 mm
